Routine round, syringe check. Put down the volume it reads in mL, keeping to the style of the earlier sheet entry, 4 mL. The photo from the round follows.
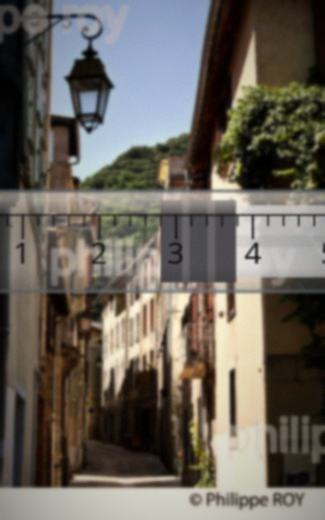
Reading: 2.8 mL
